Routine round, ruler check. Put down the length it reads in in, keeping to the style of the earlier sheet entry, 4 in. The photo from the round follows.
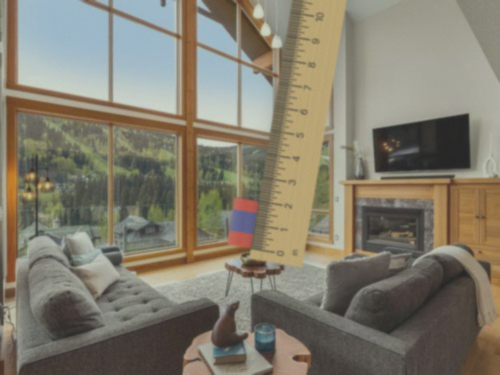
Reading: 2 in
